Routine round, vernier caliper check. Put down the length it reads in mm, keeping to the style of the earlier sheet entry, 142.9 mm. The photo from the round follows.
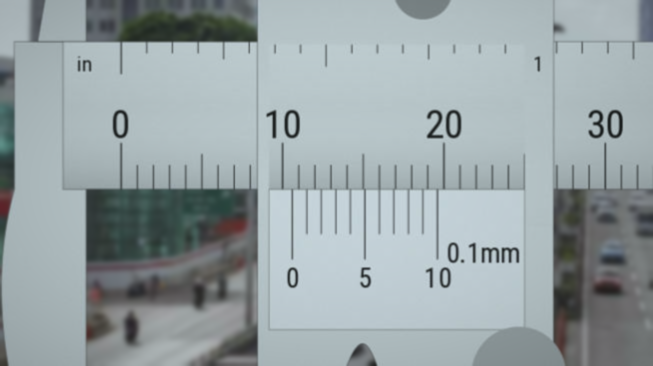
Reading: 10.6 mm
